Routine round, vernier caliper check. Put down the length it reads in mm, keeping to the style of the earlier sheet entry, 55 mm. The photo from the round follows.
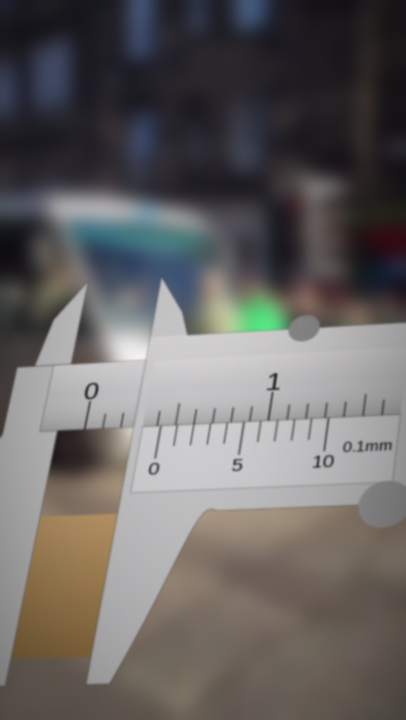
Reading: 4.2 mm
